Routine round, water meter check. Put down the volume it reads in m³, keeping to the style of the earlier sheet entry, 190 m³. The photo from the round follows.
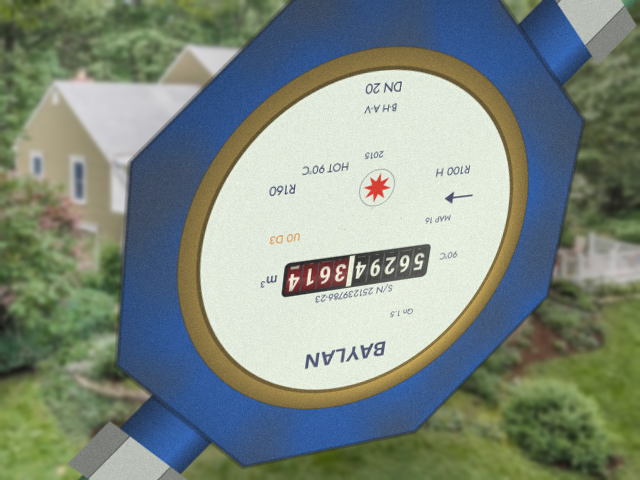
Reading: 56294.3614 m³
